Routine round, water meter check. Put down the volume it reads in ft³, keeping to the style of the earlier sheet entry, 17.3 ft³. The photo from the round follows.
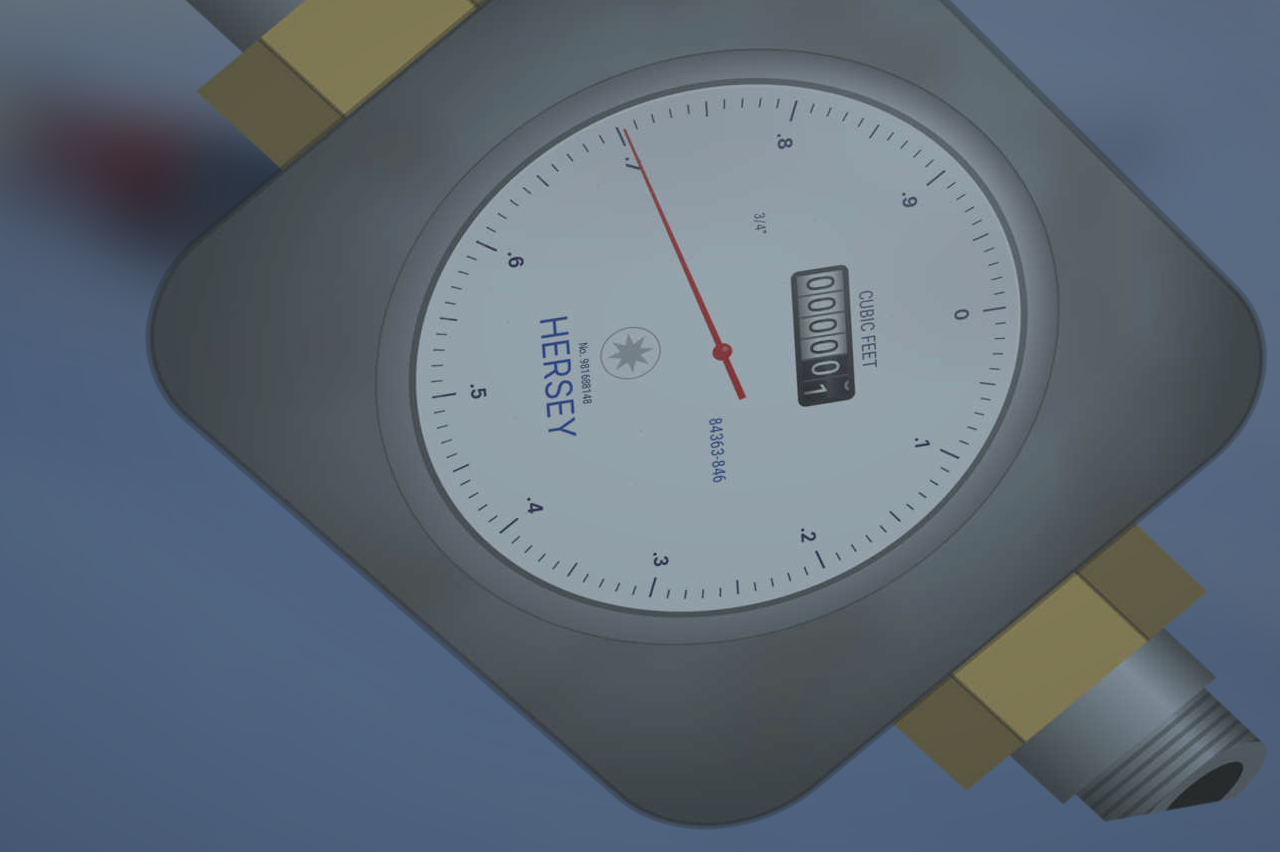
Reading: 0.70 ft³
